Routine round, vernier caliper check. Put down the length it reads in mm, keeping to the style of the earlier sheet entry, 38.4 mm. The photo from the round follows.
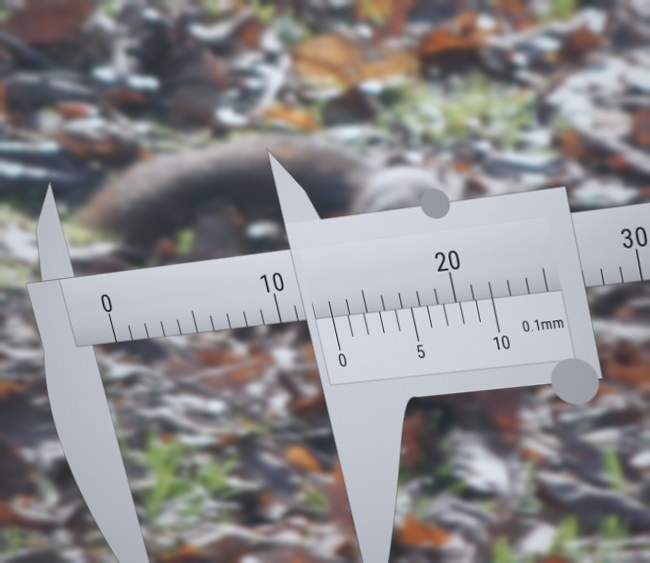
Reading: 13.0 mm
